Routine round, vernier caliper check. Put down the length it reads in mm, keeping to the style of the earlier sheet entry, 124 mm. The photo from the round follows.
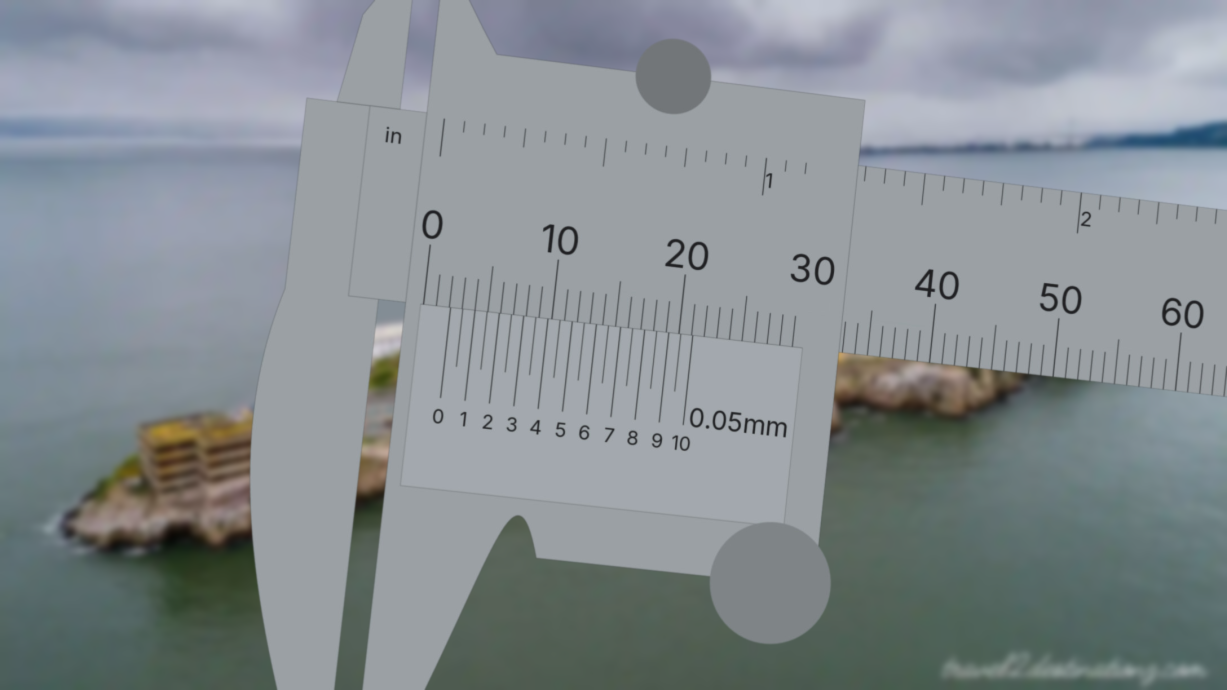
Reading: 2.1 mm
